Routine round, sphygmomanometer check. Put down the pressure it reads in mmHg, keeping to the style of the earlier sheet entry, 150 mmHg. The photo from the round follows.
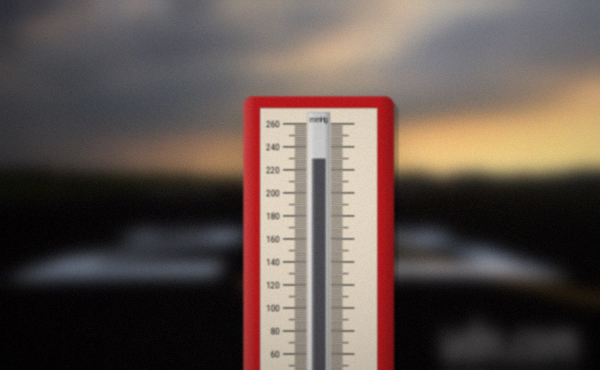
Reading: 230 mmHg
